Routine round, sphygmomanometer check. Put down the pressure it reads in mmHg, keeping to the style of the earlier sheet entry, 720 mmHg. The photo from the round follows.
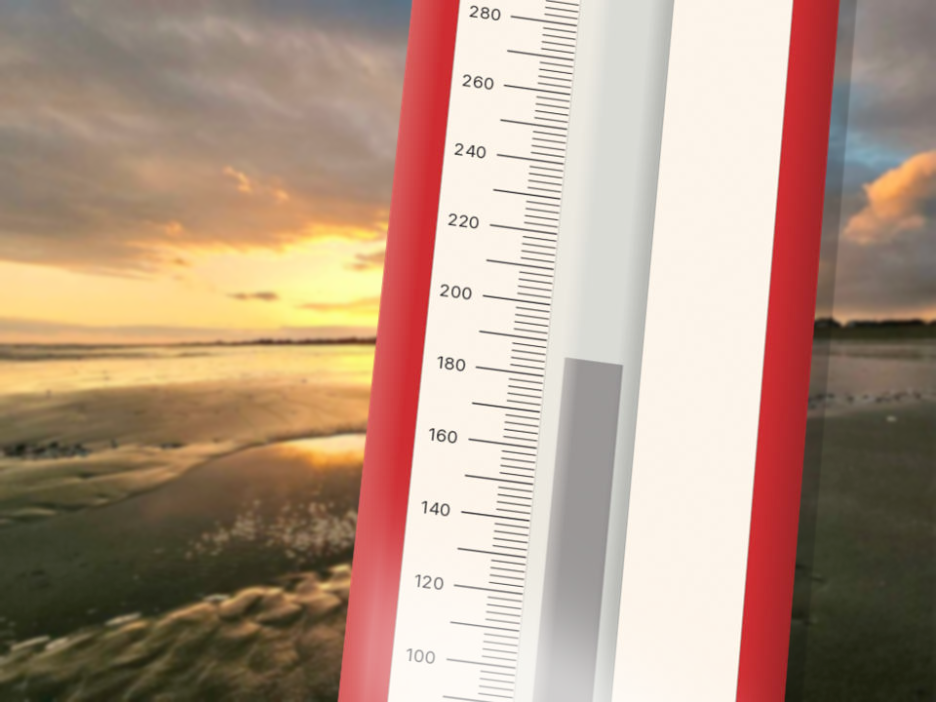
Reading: 186 mmHg
